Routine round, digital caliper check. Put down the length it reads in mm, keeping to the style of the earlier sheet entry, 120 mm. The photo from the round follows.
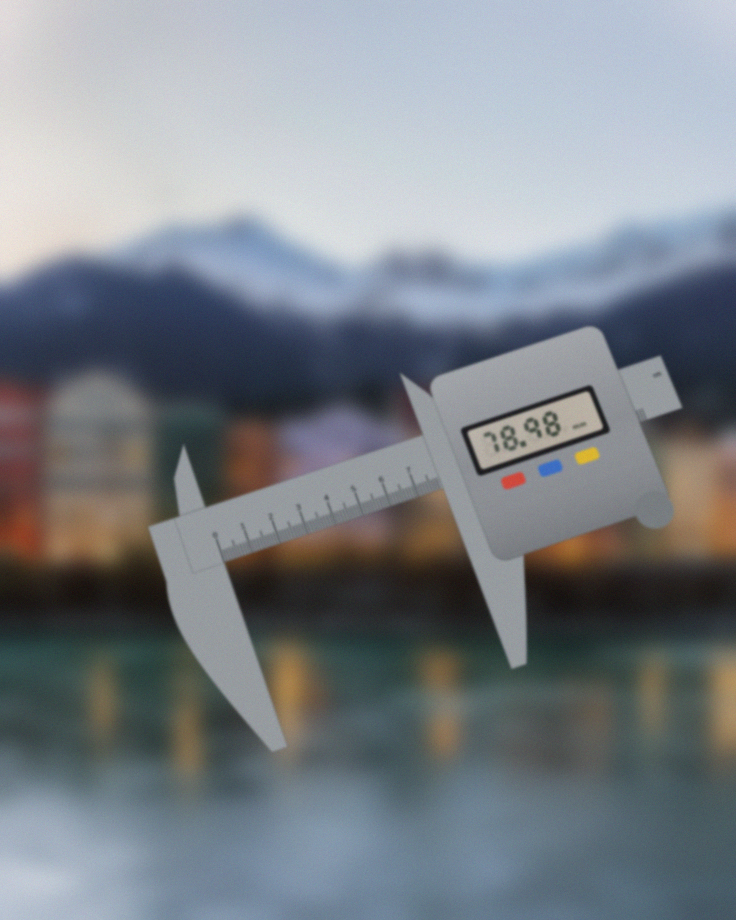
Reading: 78.98 mm
